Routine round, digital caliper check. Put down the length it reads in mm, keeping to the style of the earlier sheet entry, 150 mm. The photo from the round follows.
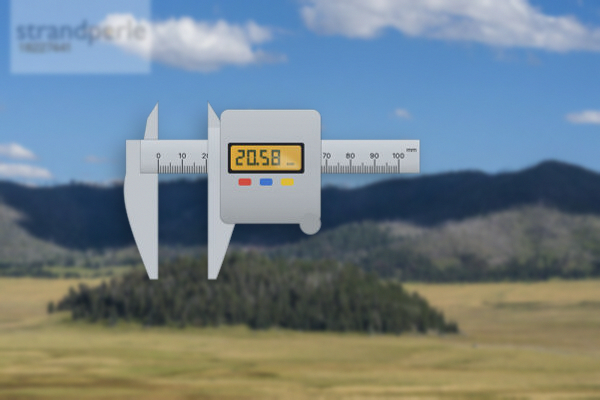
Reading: 20.58 mm
